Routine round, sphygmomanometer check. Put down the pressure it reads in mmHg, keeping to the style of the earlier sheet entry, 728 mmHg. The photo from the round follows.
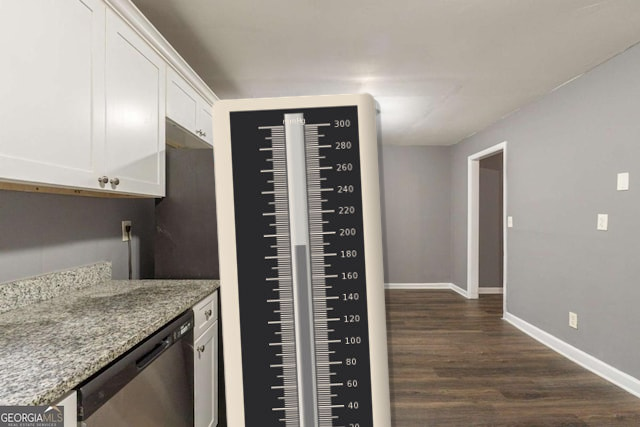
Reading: 190 mmHg
